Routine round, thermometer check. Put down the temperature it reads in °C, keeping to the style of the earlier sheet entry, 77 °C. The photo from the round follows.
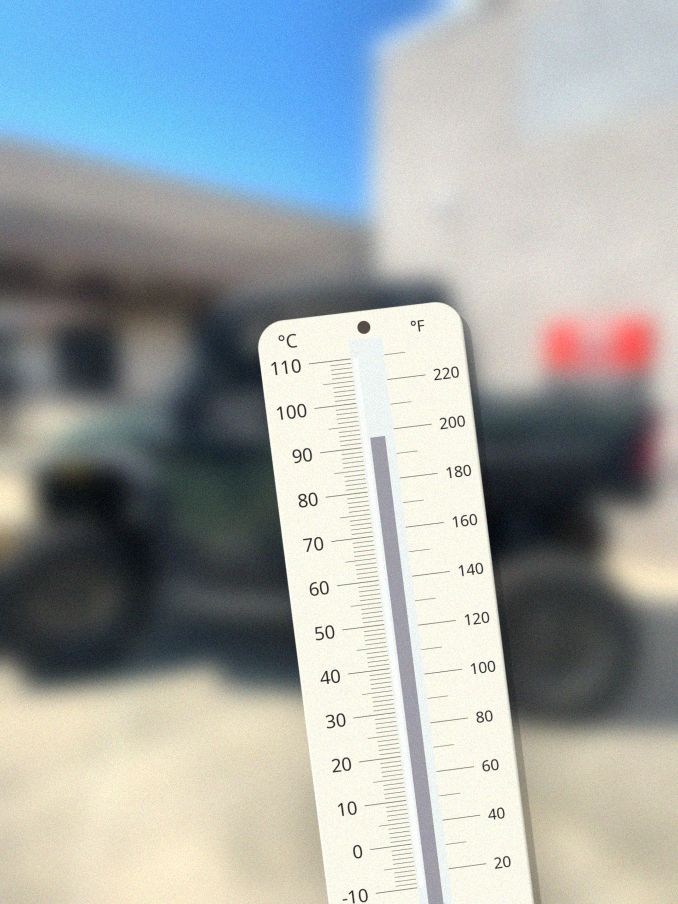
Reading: 92 °C
